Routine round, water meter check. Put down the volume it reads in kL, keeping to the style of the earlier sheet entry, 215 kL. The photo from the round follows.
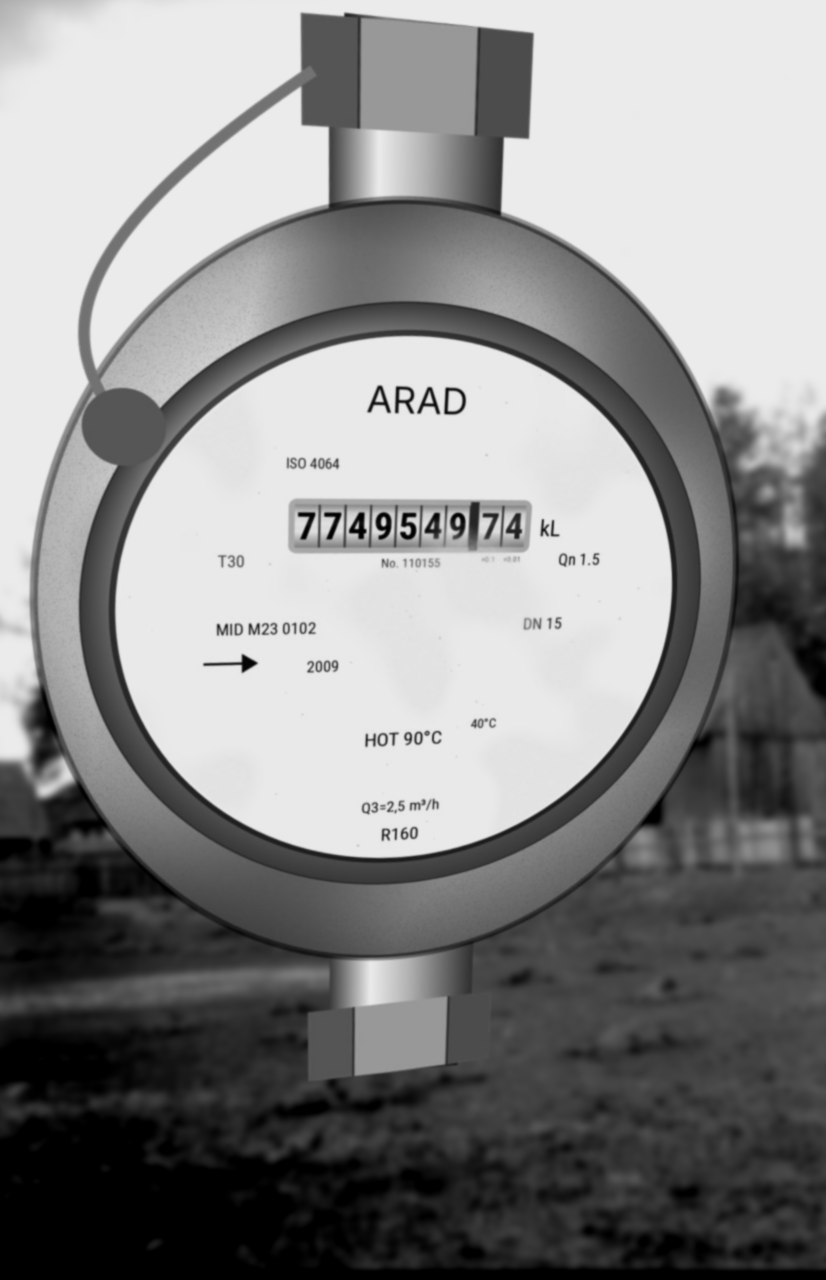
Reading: 7749549.74 kL
